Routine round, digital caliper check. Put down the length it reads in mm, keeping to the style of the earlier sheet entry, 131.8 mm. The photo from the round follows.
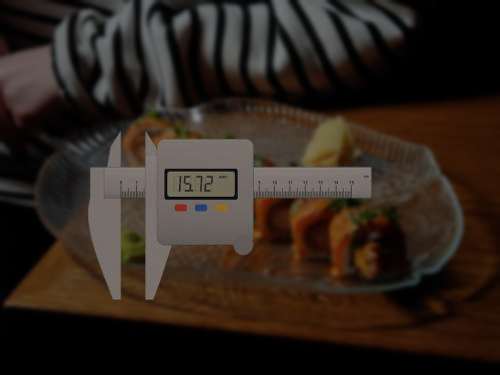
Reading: 15.72 mm
